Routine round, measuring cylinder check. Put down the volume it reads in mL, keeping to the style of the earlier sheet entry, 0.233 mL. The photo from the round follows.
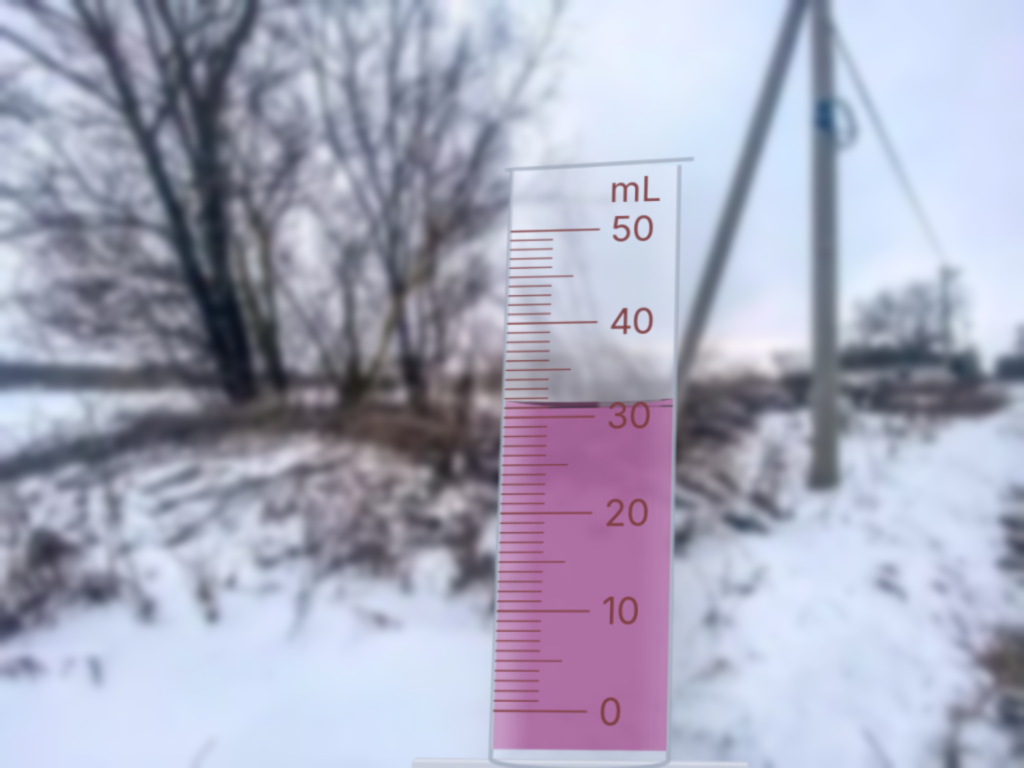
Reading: 31 mL
